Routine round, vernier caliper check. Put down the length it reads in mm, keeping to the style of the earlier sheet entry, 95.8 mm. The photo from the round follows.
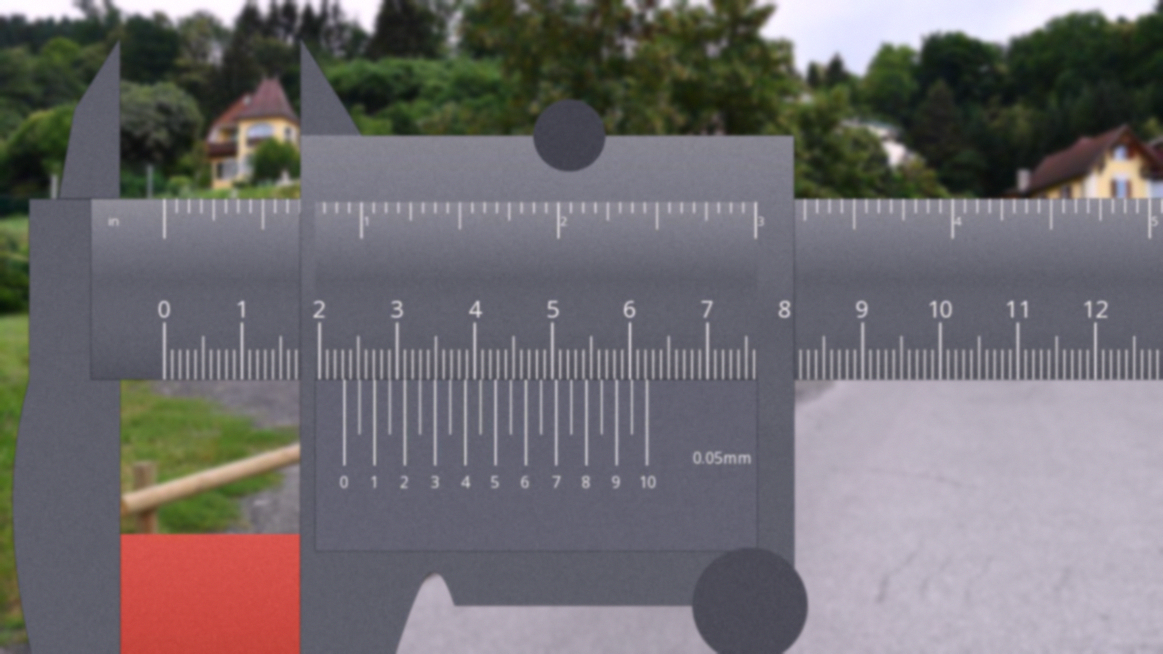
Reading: 23.2 mm
